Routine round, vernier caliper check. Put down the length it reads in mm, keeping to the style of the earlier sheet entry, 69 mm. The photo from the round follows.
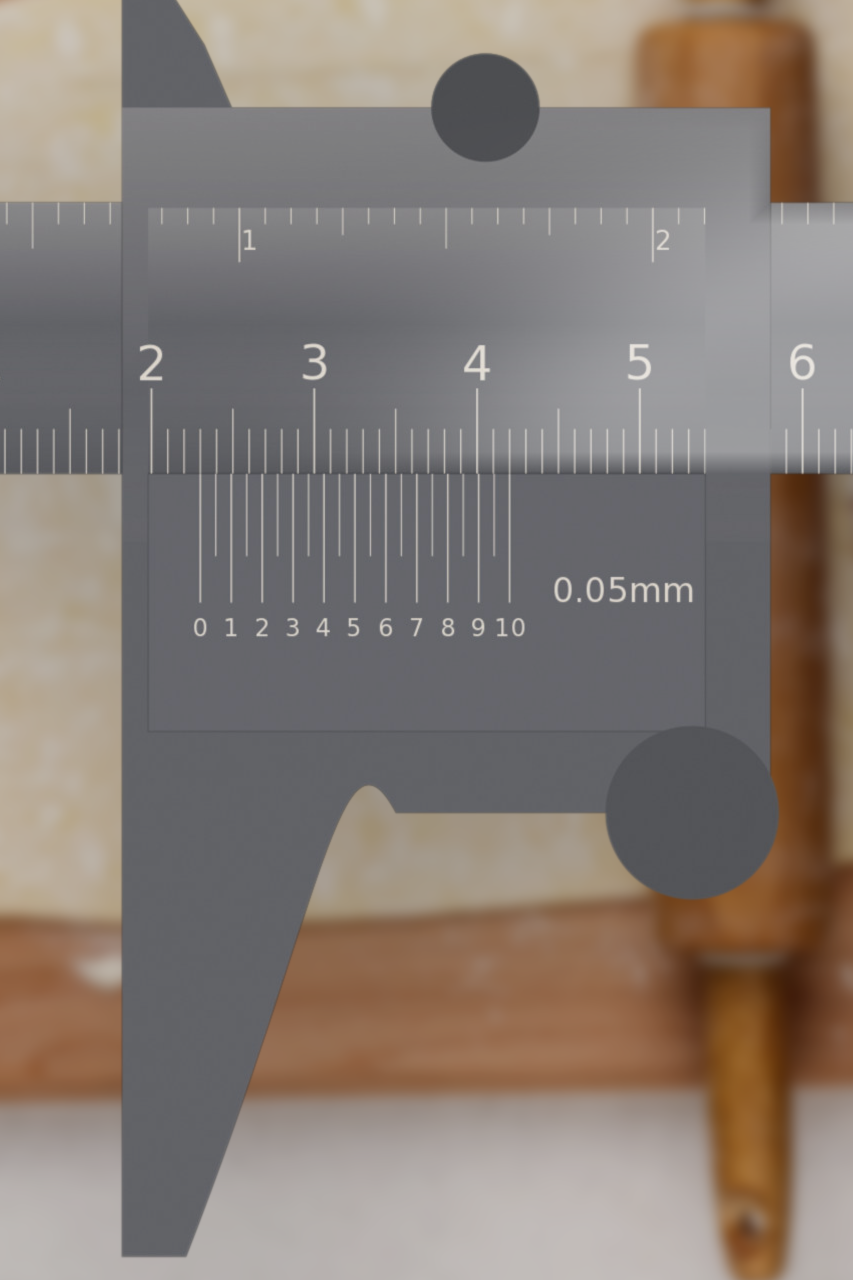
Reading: 23.0 mm
